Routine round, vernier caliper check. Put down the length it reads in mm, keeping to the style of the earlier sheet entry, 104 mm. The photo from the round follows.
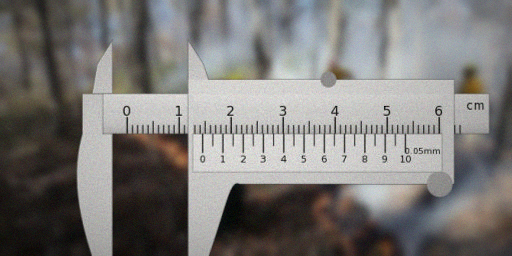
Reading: 14.5 mm
